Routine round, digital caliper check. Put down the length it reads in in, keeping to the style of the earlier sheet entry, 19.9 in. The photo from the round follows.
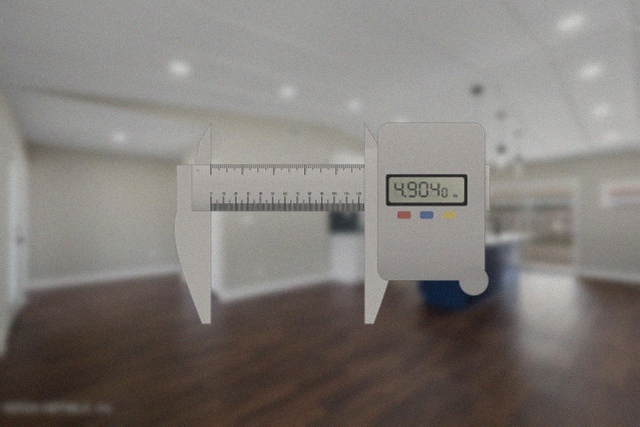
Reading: 4.9040 in
